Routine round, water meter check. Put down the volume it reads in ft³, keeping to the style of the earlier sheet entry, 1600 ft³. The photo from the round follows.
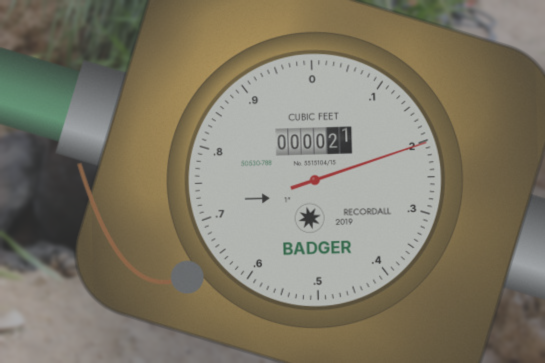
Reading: 21.20 ft³
